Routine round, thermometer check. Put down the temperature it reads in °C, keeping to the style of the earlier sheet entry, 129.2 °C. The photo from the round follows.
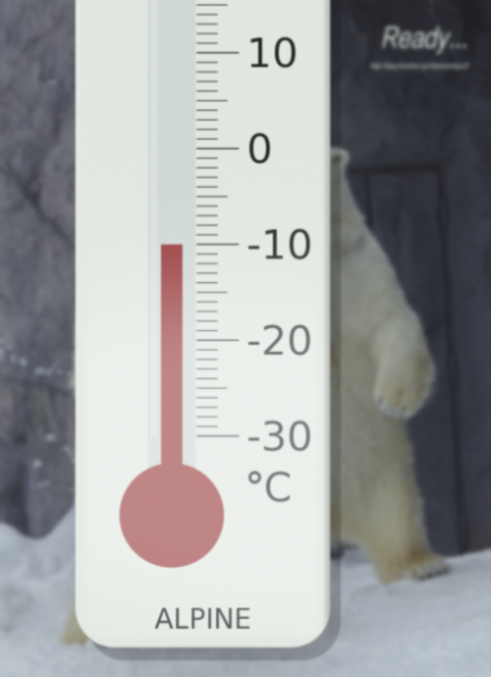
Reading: -10 °C
